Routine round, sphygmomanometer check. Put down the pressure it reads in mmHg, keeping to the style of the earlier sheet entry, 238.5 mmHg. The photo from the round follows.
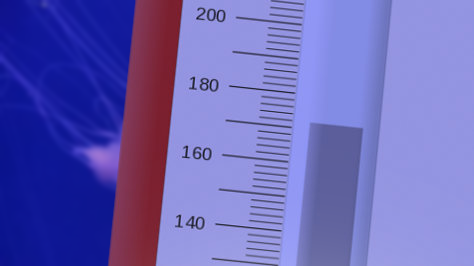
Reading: 172 mmHg
